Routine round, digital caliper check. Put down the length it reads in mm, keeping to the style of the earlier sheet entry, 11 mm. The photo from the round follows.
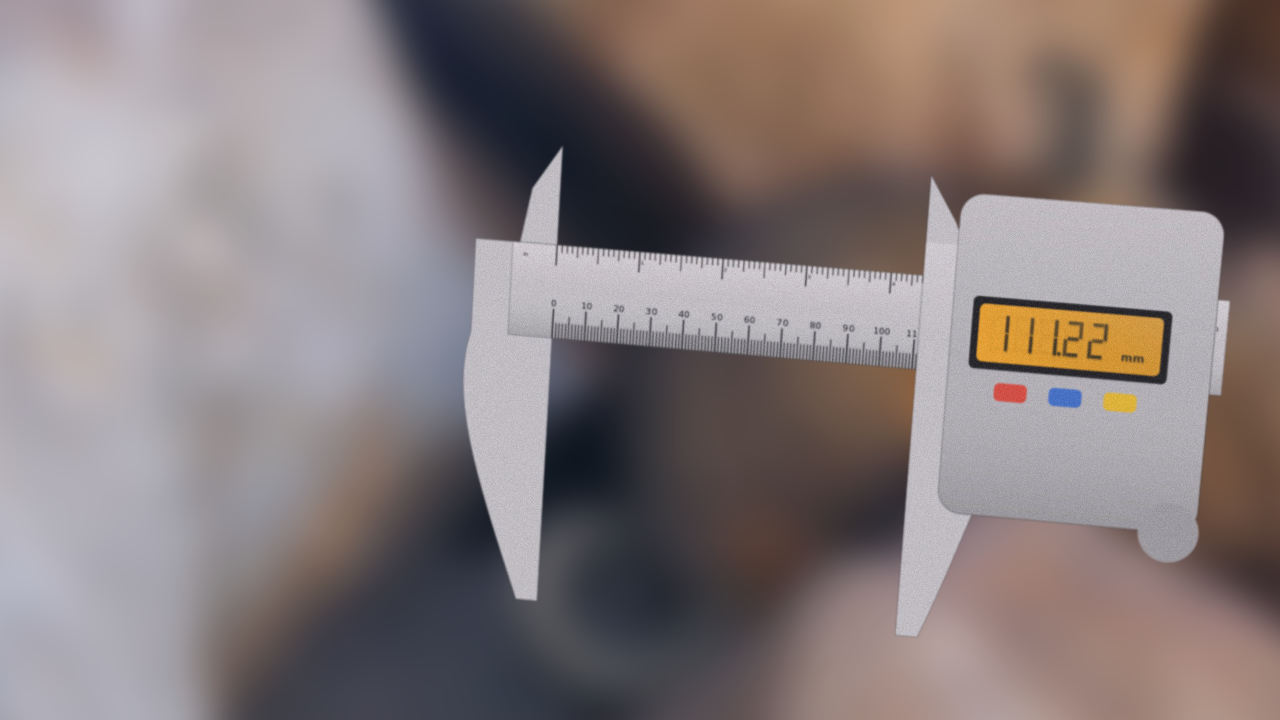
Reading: 111.22 mm
